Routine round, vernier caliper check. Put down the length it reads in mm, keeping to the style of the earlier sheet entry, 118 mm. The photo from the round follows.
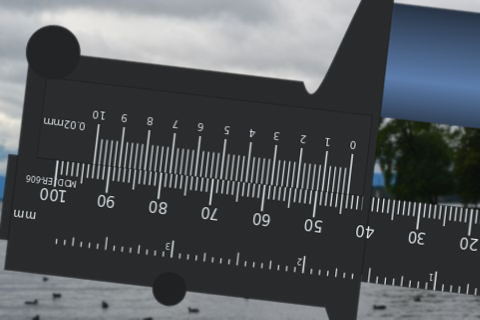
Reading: 44.0 mm
